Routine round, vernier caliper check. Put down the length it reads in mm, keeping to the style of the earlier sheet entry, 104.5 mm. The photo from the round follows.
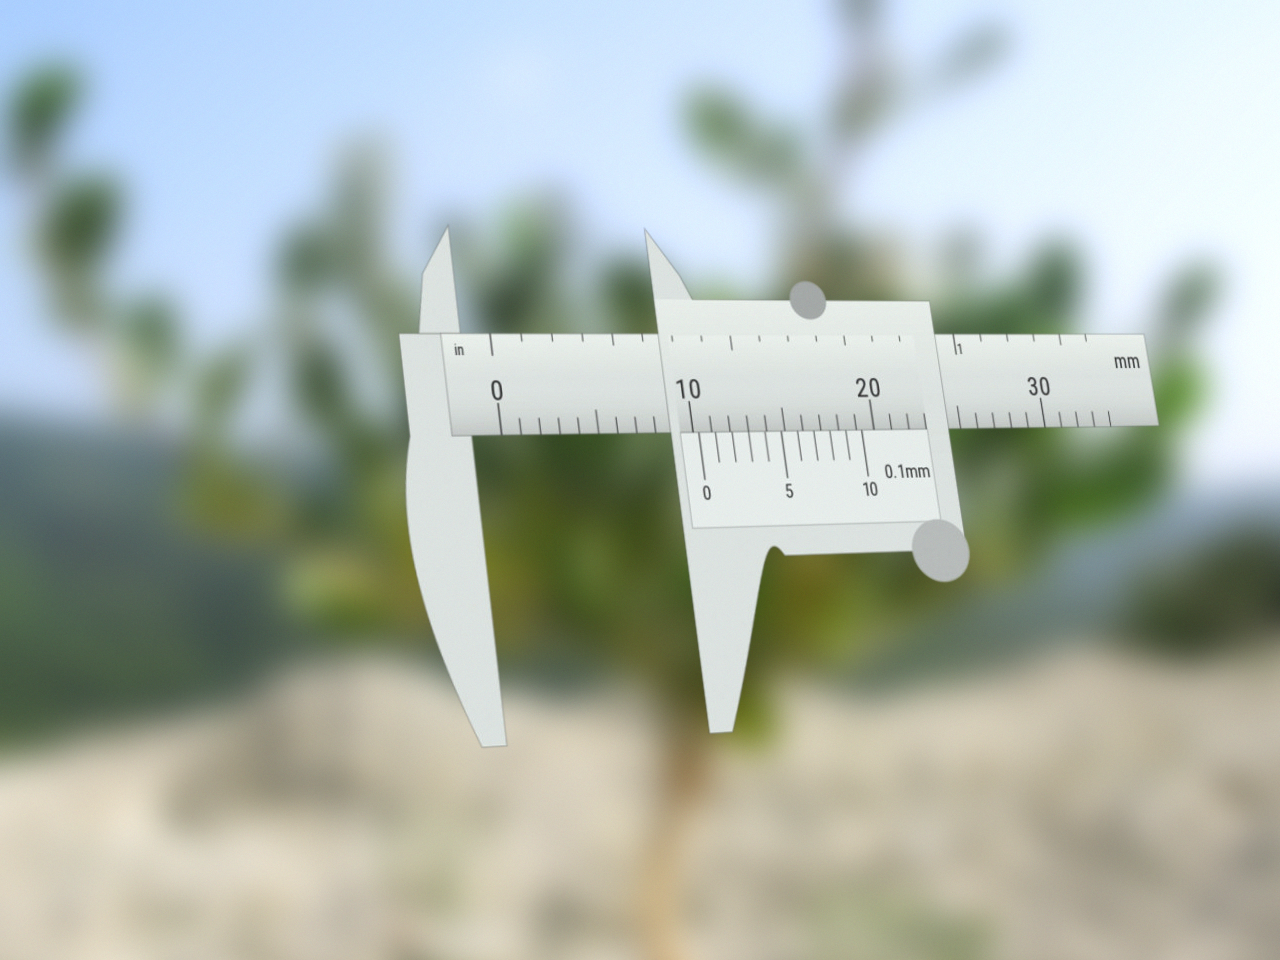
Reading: 10.3 mm
